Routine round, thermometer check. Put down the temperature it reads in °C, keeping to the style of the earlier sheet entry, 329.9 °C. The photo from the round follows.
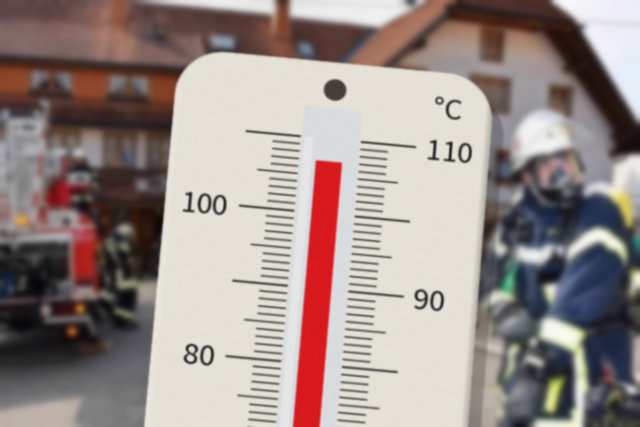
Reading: 107 °C
